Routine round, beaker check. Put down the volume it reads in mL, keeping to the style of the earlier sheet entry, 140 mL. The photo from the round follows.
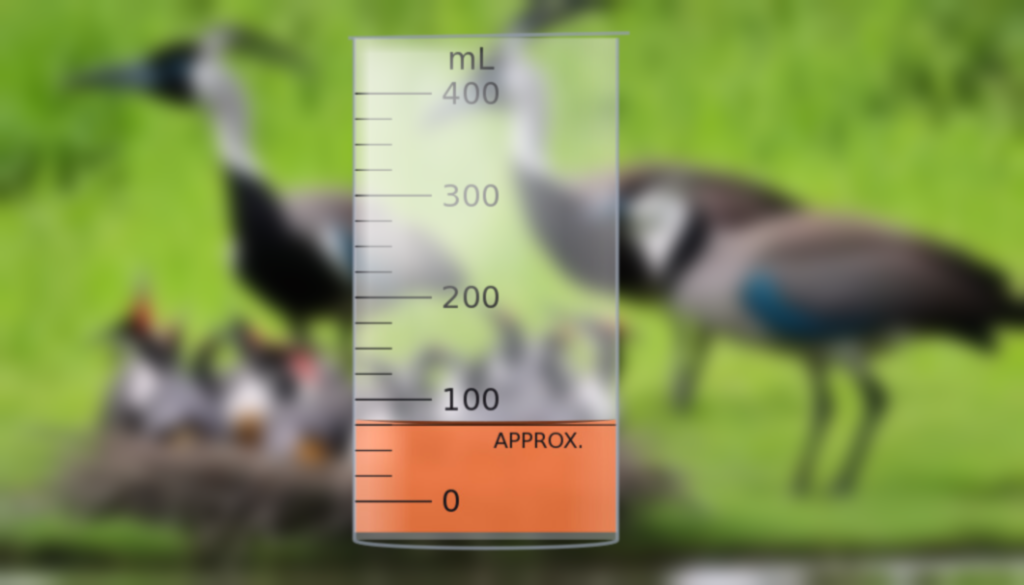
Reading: 75 mL
